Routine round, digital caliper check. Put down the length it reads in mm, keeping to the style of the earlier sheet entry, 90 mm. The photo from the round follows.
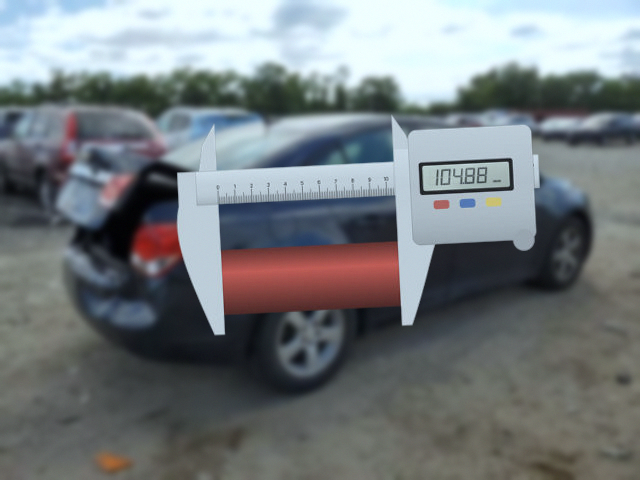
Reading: 104.88 mm
